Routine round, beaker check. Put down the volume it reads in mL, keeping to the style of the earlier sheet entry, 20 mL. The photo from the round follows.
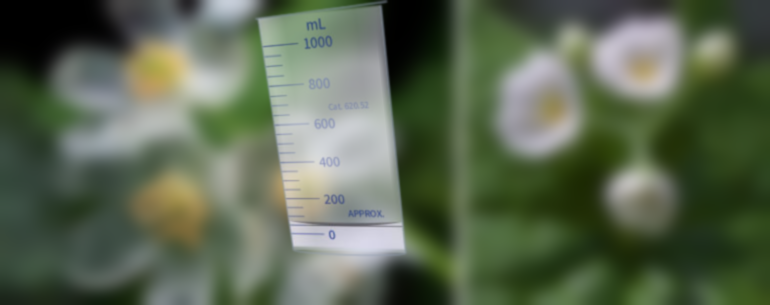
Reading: 50 mL
